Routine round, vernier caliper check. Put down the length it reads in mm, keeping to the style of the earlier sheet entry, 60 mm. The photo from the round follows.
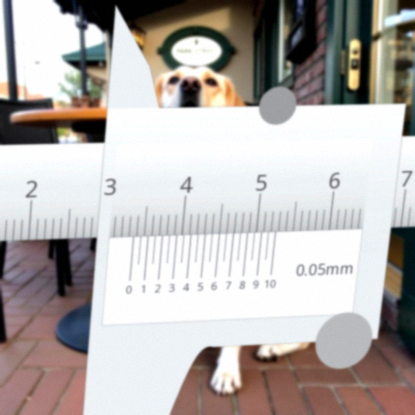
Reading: 33.6 mm
